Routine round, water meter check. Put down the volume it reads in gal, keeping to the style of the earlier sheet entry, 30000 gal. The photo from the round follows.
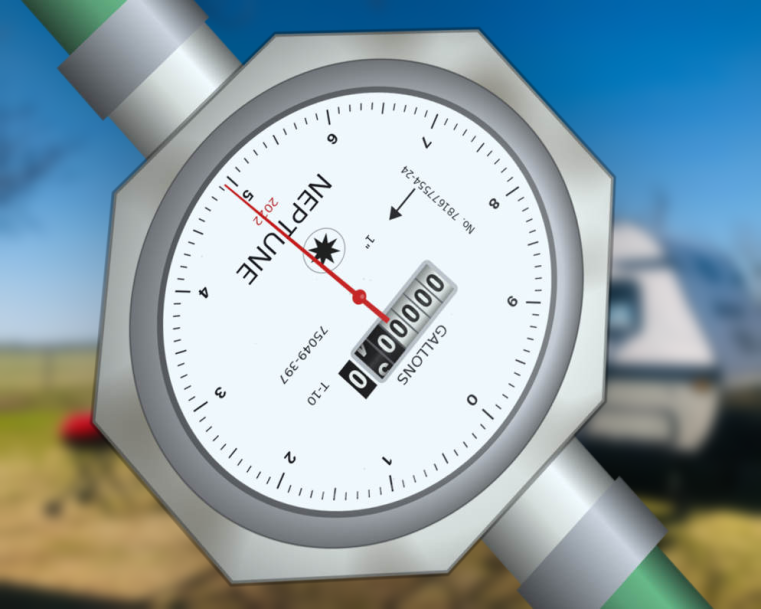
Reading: 34.9 gal
